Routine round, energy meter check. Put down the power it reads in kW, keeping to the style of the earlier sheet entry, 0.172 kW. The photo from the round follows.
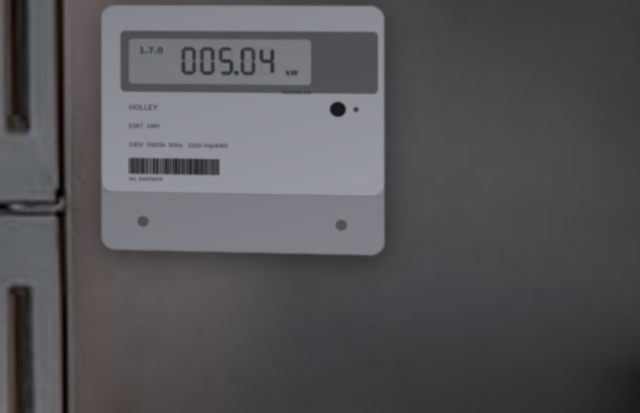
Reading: 5.04 kW
